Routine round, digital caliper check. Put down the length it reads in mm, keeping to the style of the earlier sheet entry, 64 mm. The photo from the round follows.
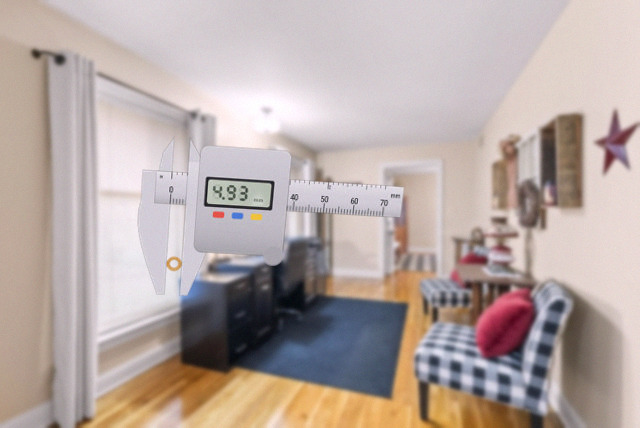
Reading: 4.93 mm
